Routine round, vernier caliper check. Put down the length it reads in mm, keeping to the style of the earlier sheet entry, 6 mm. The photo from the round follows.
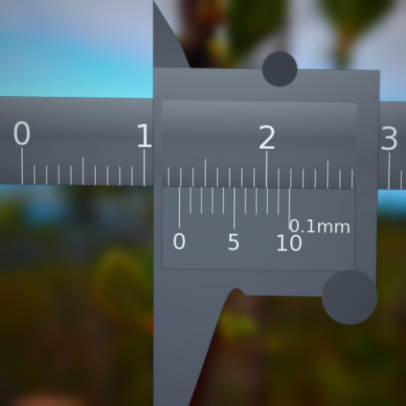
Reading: 12.9 mm
